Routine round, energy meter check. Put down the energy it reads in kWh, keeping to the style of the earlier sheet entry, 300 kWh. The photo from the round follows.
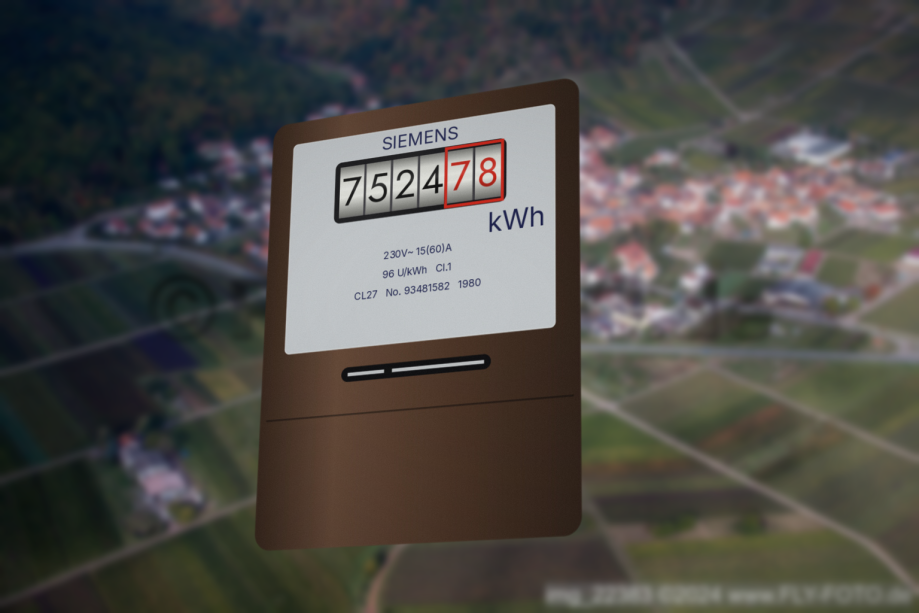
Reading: 7524.78 kWh
